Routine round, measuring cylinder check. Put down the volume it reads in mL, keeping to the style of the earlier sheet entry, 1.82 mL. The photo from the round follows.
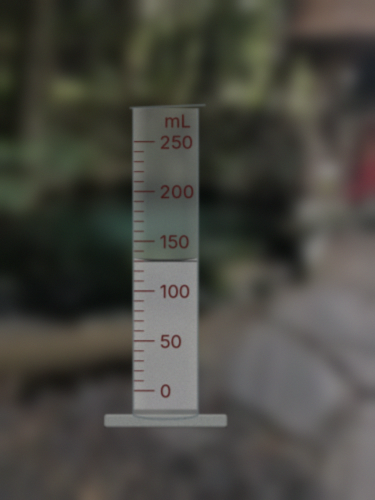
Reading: 130 mL
